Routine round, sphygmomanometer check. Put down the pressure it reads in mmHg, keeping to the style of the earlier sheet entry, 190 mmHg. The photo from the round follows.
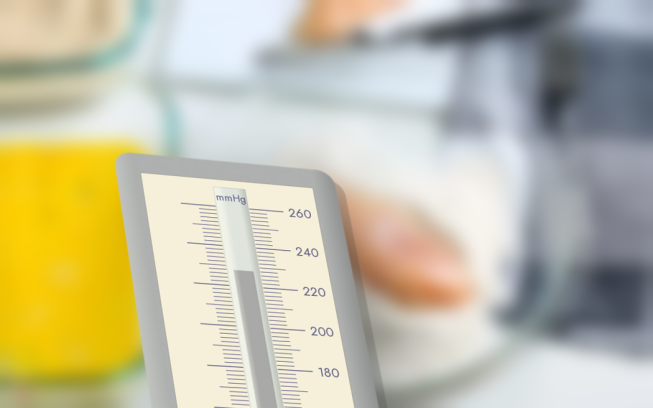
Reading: 228 mmHg
